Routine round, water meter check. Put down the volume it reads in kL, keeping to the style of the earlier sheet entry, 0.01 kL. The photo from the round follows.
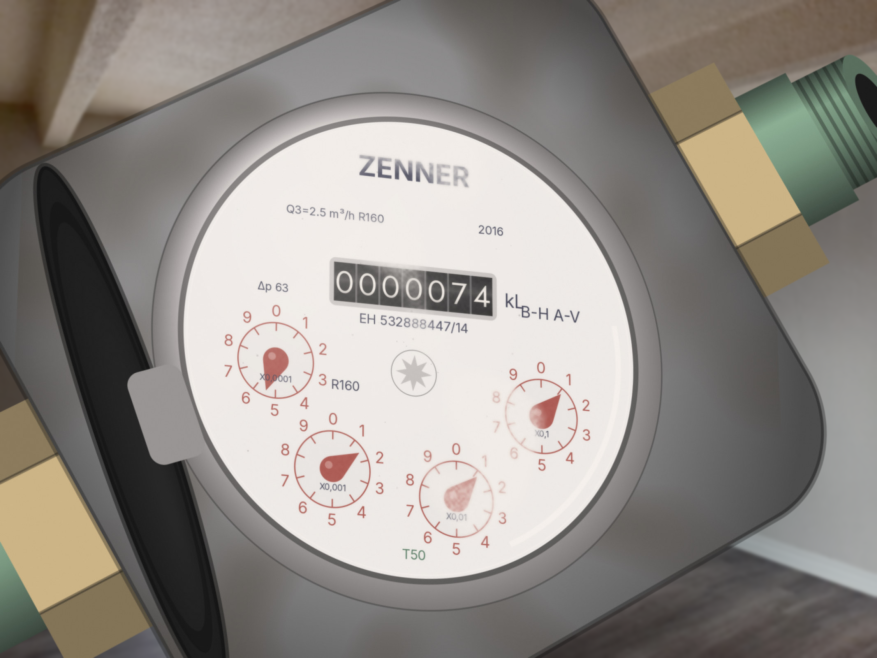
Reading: 74.1115 kL
